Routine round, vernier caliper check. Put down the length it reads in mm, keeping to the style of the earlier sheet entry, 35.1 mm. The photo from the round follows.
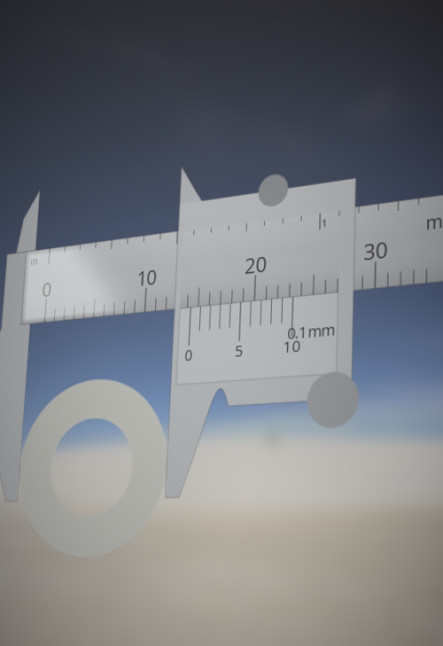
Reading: 14.3 mm
